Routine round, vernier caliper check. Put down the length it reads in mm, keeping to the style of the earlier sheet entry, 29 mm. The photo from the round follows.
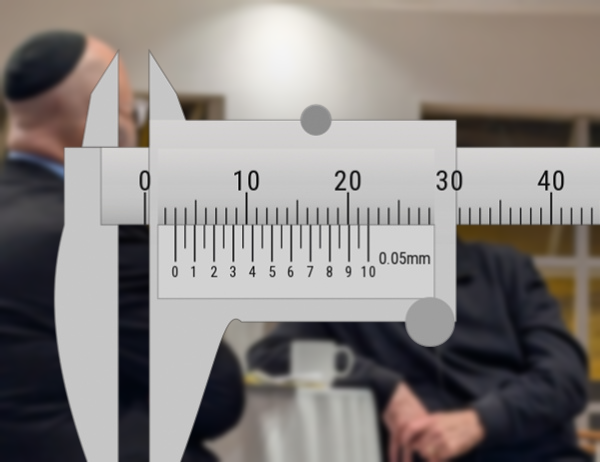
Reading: 3.0 mm
